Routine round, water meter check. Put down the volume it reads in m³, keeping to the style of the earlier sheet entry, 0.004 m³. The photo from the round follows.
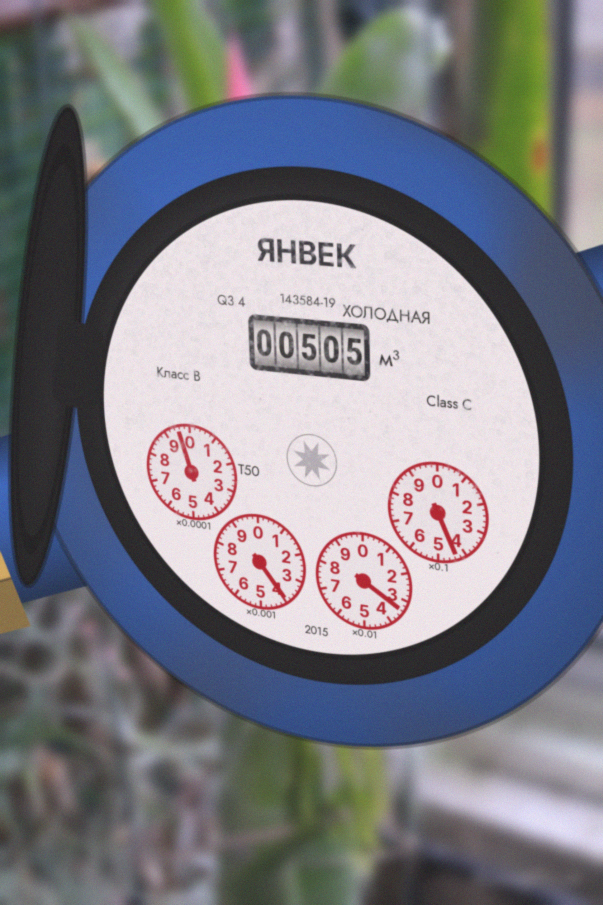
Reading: 505.4339 m³
